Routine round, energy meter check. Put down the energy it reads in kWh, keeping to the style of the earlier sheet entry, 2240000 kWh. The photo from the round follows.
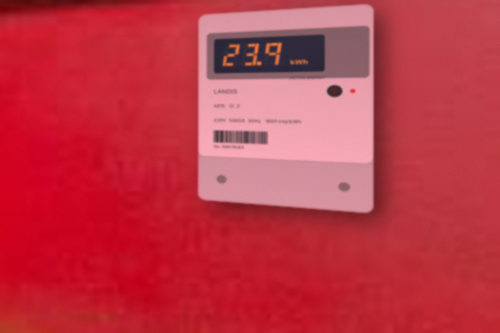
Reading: 23.9 kWh
